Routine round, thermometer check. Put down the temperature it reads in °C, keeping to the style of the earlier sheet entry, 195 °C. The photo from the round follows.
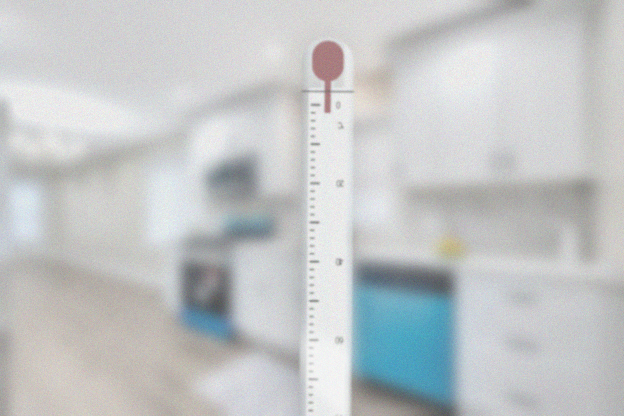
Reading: 2 °C
